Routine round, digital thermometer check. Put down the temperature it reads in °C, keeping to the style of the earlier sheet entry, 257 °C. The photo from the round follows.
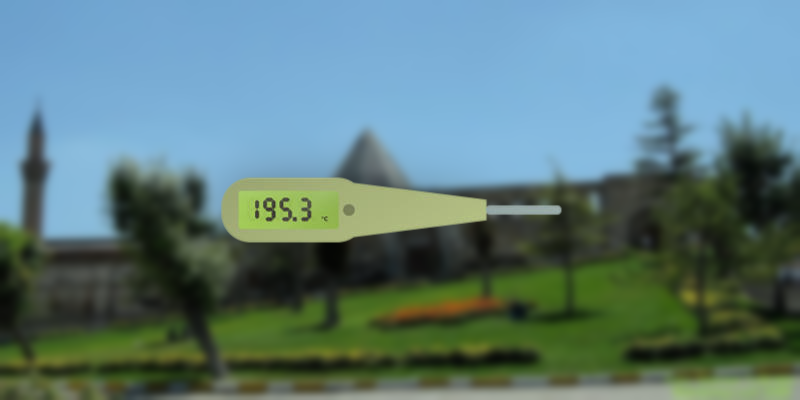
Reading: 195.3 °C
